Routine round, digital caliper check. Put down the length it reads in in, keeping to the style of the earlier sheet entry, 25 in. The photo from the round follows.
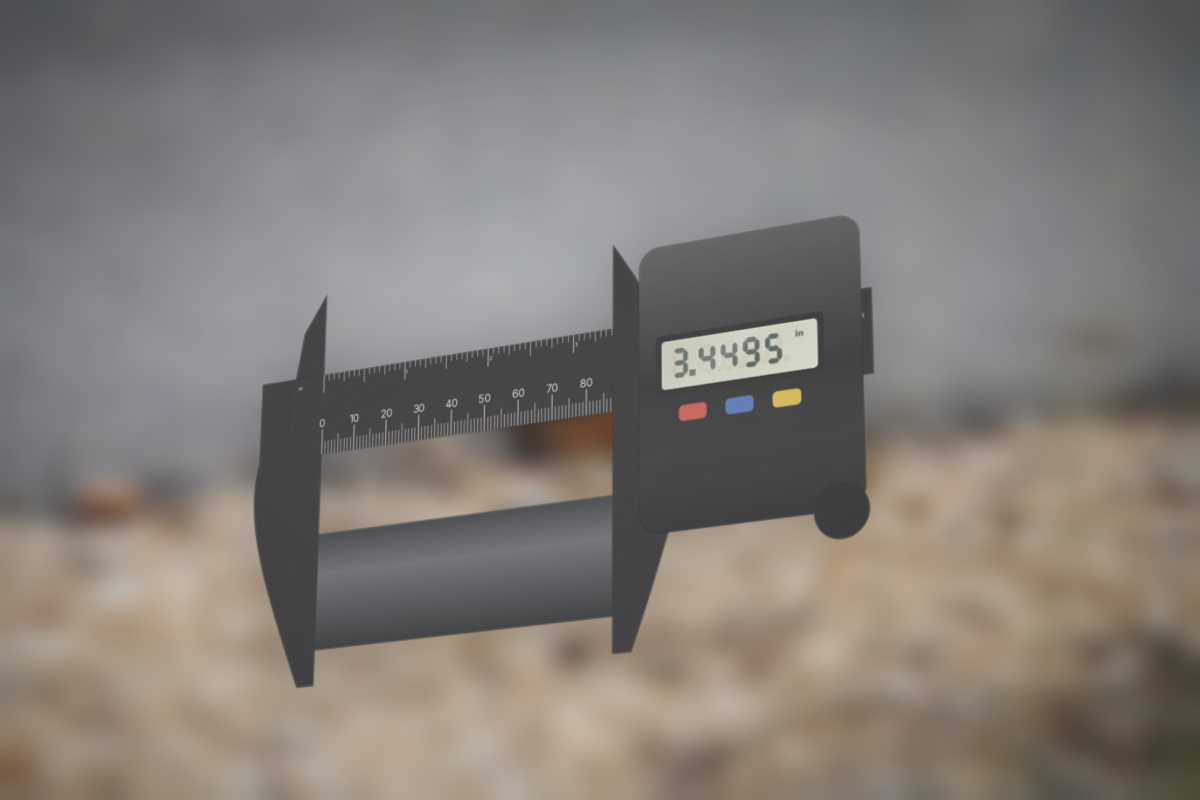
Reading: 3.4495 in
